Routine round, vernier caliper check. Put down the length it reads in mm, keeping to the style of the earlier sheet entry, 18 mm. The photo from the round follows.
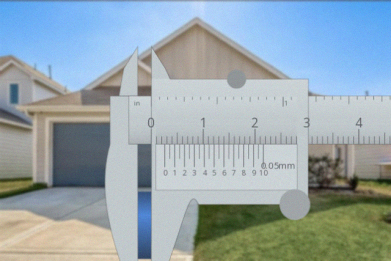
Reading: 2.6 mm
